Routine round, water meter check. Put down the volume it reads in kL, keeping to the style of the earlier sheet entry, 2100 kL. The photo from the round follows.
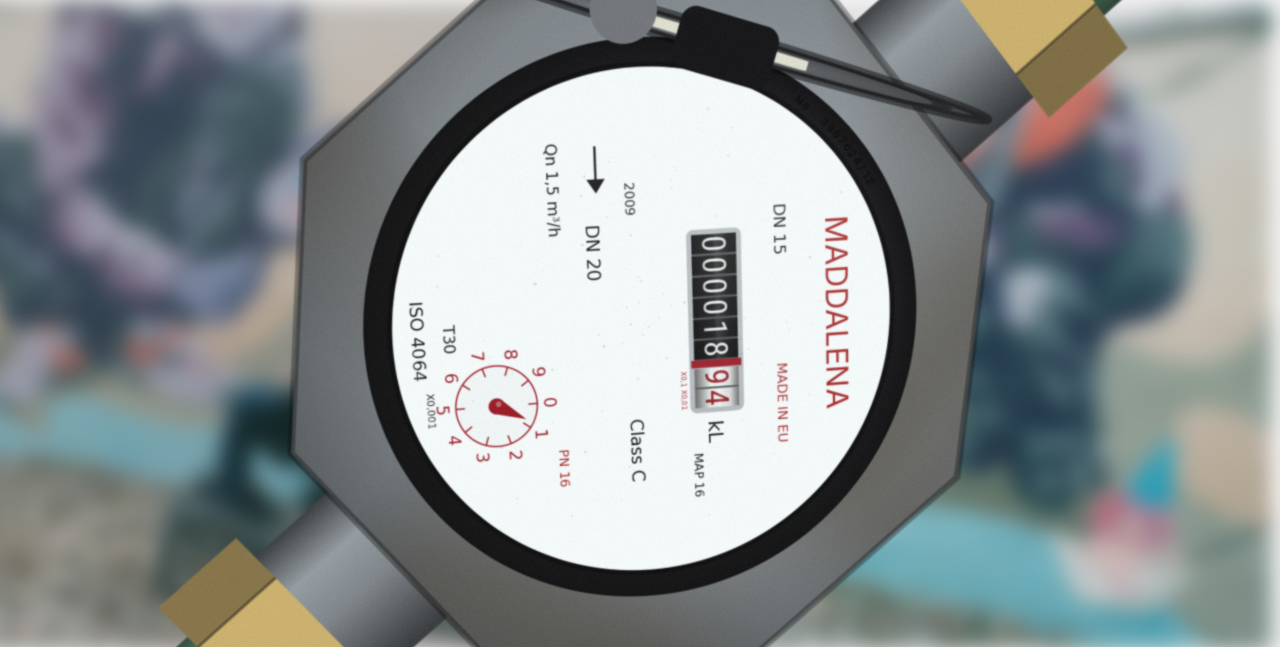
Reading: 18.940 kL
